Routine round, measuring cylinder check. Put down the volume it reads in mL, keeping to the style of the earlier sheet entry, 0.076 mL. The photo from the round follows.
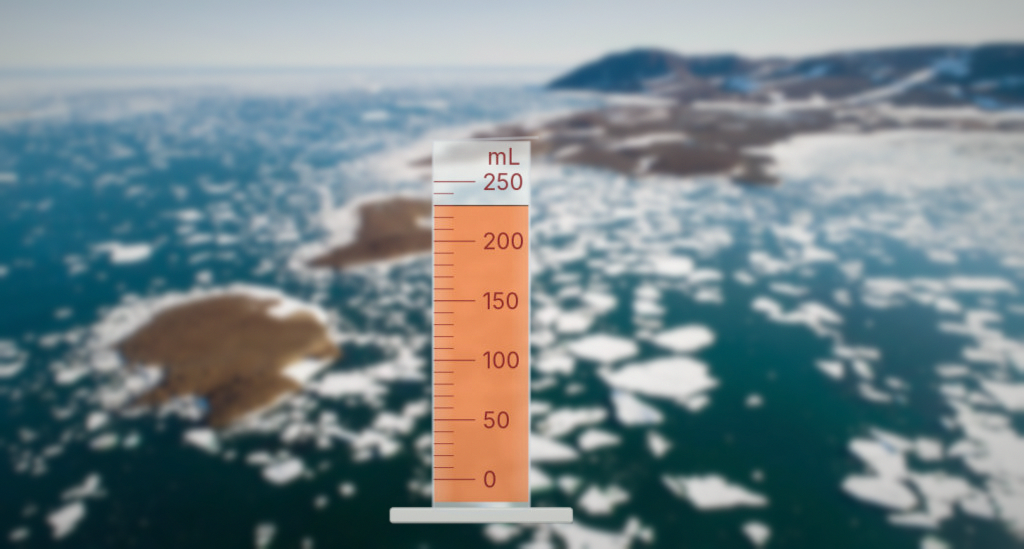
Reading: 230 mL
